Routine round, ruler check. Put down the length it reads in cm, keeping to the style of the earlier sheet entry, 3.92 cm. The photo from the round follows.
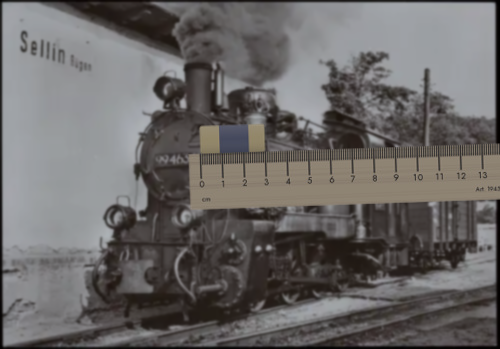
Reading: 3 cm
